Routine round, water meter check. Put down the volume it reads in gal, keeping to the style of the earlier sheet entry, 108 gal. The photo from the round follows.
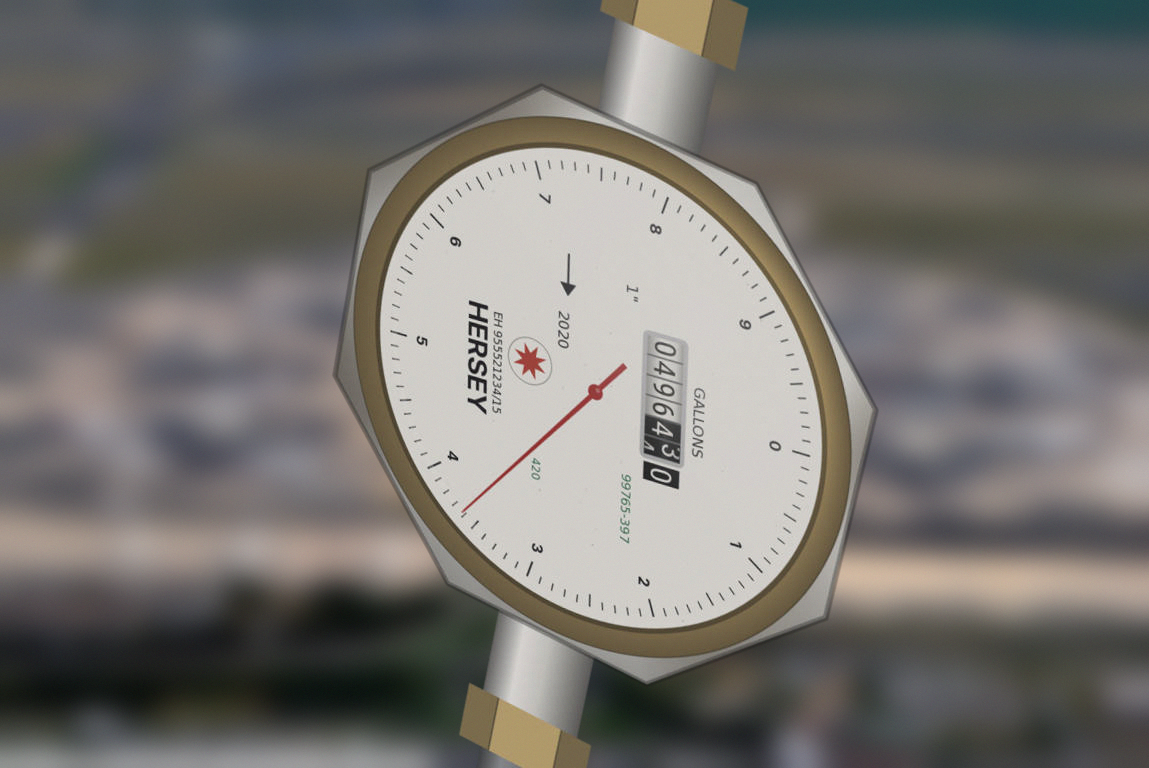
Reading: 496433.6 gal
